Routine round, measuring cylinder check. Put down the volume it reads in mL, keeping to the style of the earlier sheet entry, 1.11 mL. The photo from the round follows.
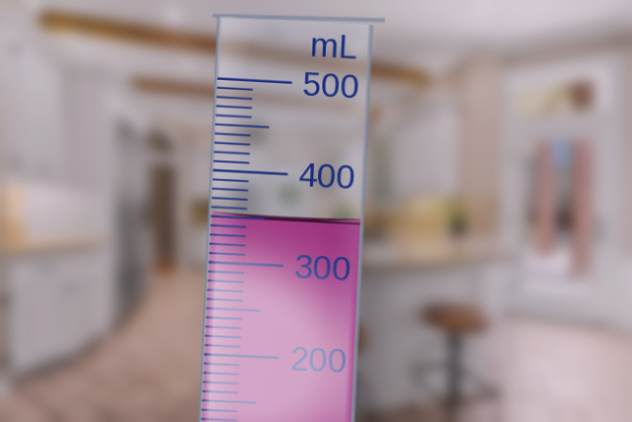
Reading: 350 mL
